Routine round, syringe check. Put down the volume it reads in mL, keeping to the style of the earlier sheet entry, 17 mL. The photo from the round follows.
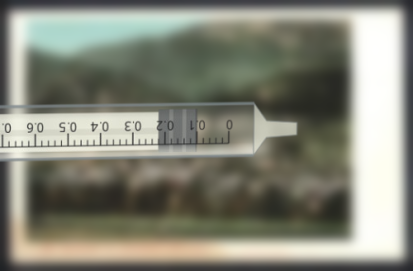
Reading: 0.1 mL
